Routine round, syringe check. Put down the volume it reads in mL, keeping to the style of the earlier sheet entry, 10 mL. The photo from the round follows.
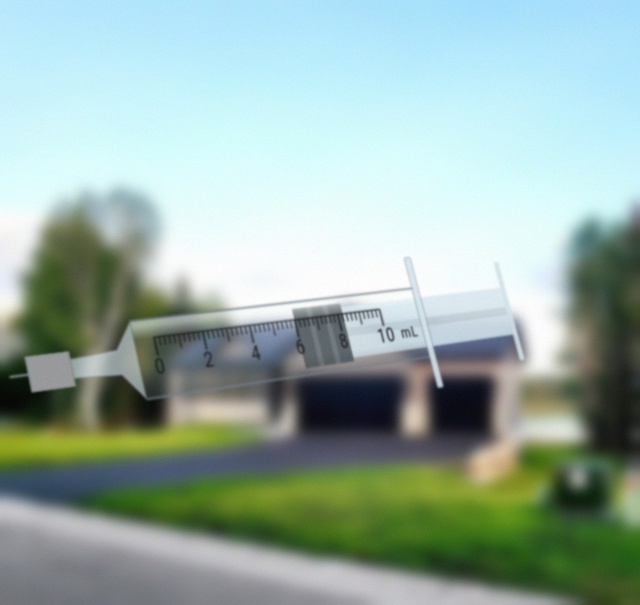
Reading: 6 mL
